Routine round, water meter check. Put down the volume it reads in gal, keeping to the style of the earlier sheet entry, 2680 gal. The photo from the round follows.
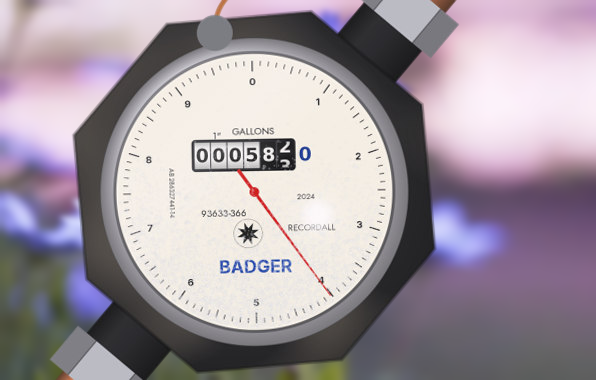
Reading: 5824.0 gal
